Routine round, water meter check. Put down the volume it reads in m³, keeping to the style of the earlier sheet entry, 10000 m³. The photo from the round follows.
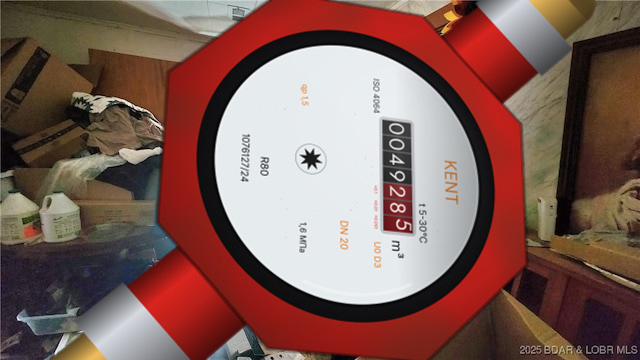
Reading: 49.285 m³
